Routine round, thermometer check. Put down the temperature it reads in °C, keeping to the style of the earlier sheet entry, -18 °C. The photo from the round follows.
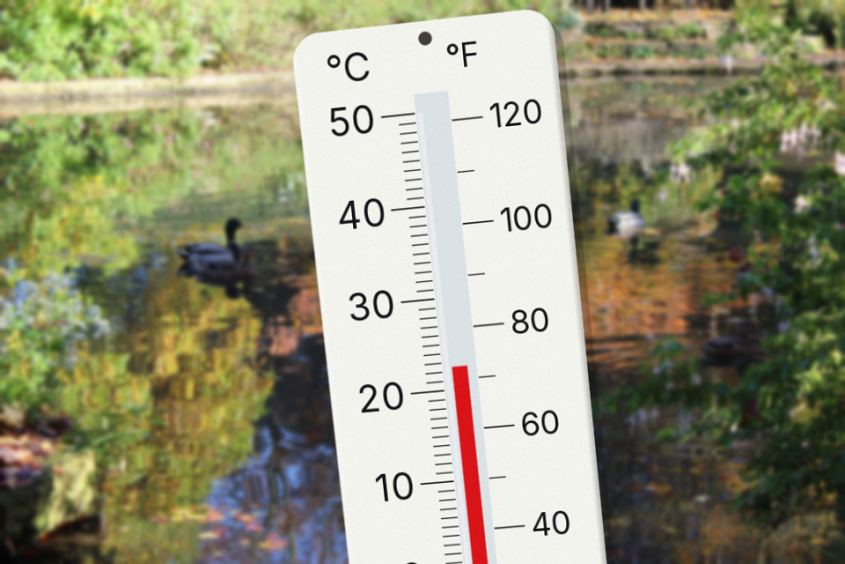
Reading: 22.5 °C
